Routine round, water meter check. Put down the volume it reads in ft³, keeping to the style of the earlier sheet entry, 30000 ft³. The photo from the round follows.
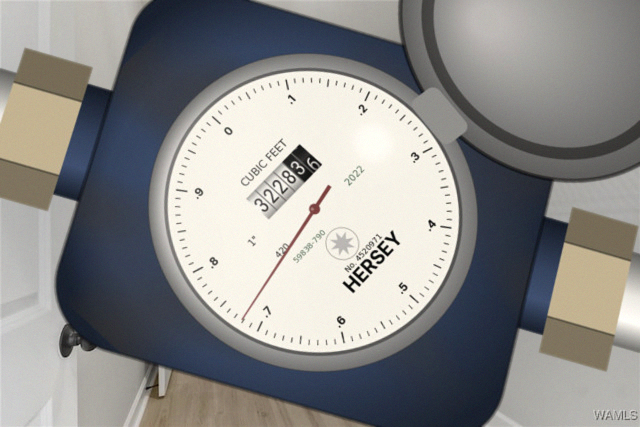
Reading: 322835.72 ft³
